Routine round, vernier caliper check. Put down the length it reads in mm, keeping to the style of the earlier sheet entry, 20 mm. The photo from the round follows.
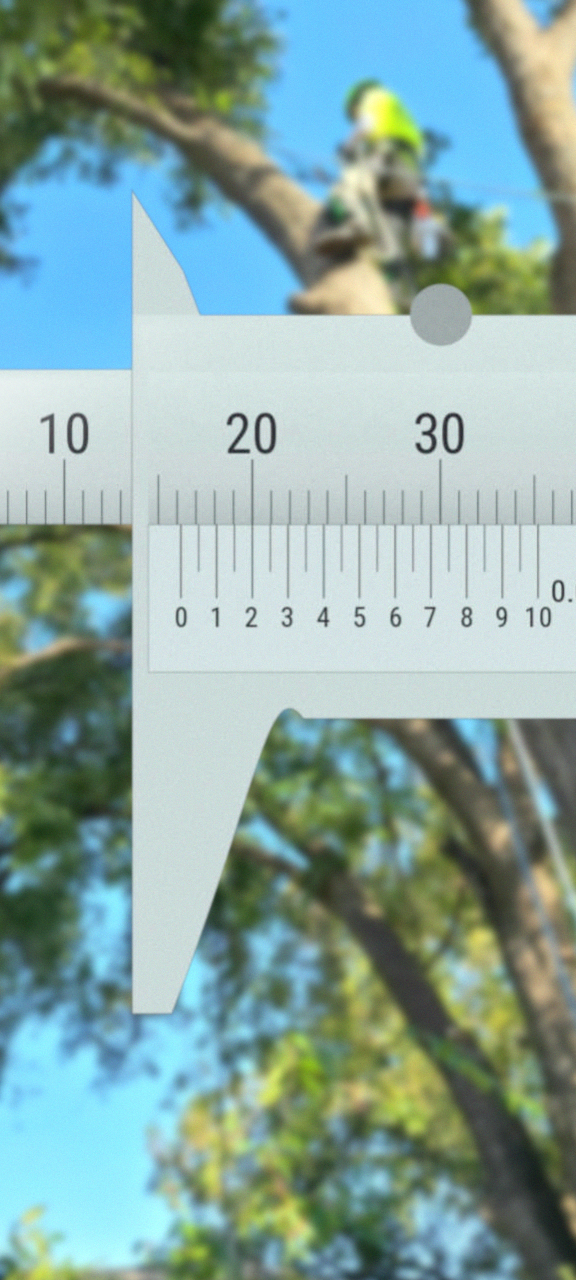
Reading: 16.2 mm
